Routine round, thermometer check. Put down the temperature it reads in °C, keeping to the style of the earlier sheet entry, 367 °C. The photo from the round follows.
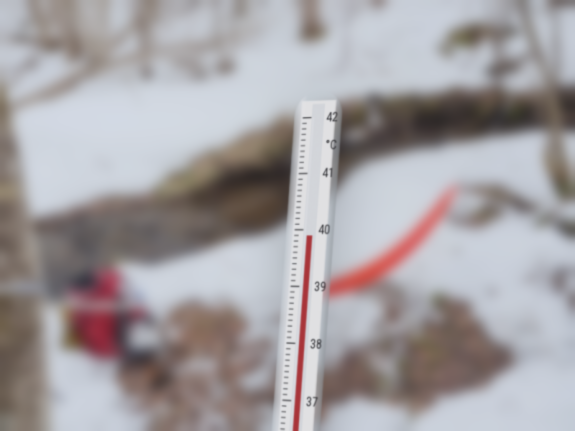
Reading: 39.9 °C
